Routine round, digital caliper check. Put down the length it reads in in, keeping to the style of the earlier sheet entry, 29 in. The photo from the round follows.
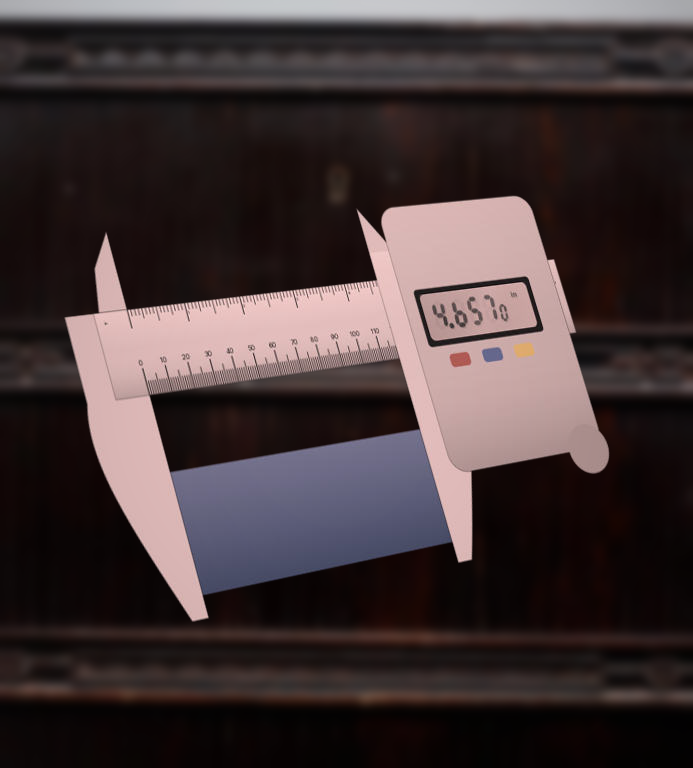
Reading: 4.6570 in
